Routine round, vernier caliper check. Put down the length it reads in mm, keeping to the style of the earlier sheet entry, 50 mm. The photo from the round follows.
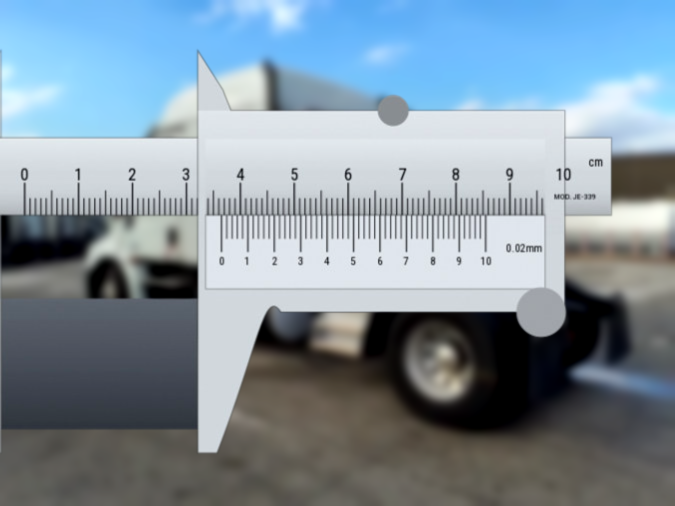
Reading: 36.5 mm
